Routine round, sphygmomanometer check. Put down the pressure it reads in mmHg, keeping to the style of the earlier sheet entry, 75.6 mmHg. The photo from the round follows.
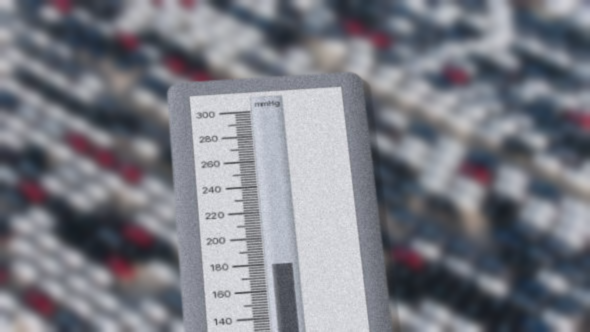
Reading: 180 mmHg
